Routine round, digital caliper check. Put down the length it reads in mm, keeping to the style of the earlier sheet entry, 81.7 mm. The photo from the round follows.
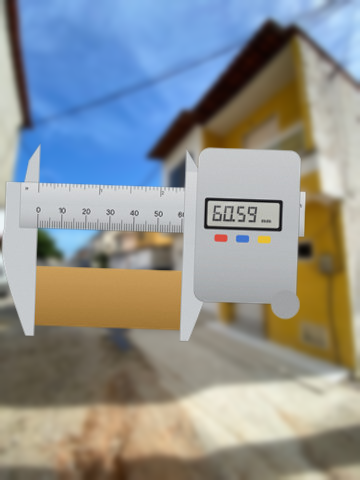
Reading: 60.59 mm
